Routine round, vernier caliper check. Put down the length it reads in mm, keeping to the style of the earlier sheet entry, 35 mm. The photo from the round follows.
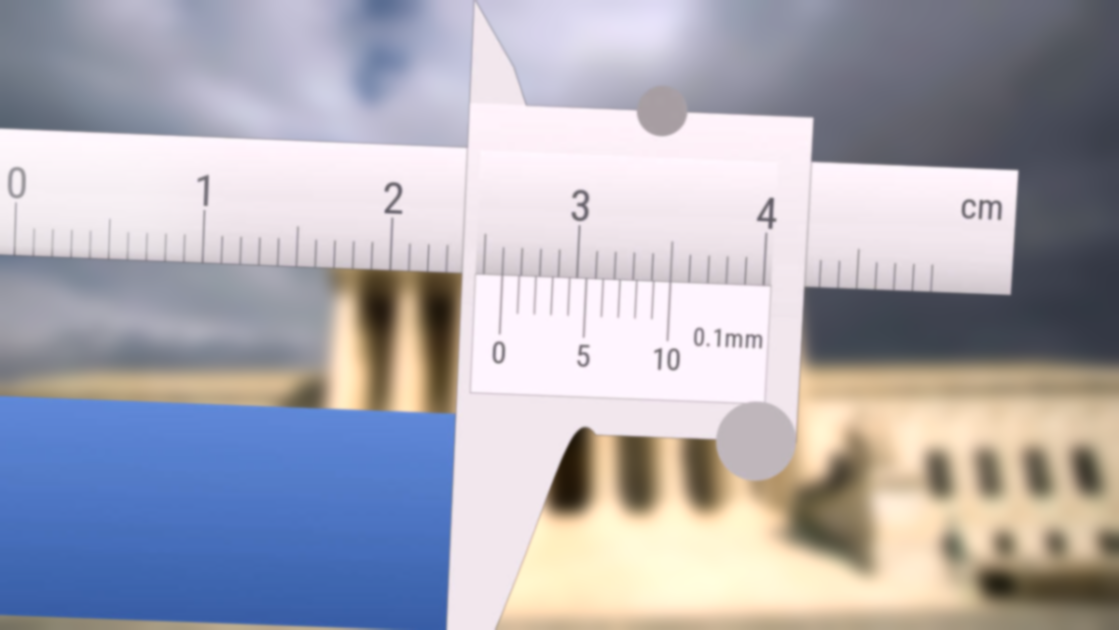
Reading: 26.0 mm
